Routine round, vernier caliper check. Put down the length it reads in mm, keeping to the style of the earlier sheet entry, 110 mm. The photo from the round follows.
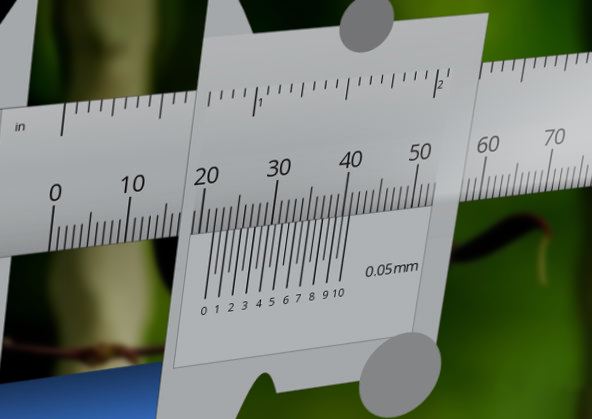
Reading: 22.0 mm
